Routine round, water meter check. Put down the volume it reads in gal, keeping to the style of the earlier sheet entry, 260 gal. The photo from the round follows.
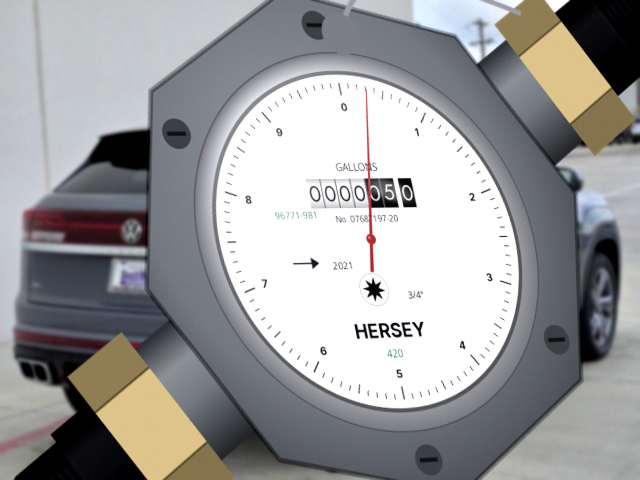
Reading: 50.3 gal
